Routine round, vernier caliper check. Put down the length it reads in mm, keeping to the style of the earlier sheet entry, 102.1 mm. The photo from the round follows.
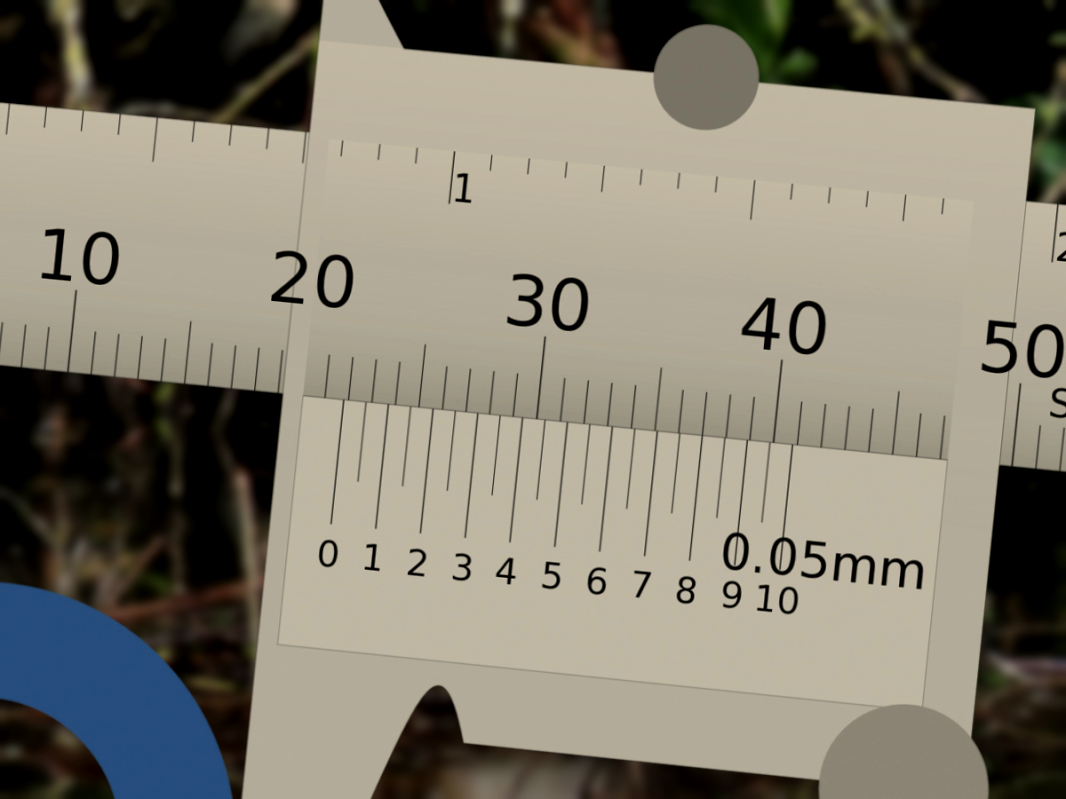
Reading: 21.80 mm
